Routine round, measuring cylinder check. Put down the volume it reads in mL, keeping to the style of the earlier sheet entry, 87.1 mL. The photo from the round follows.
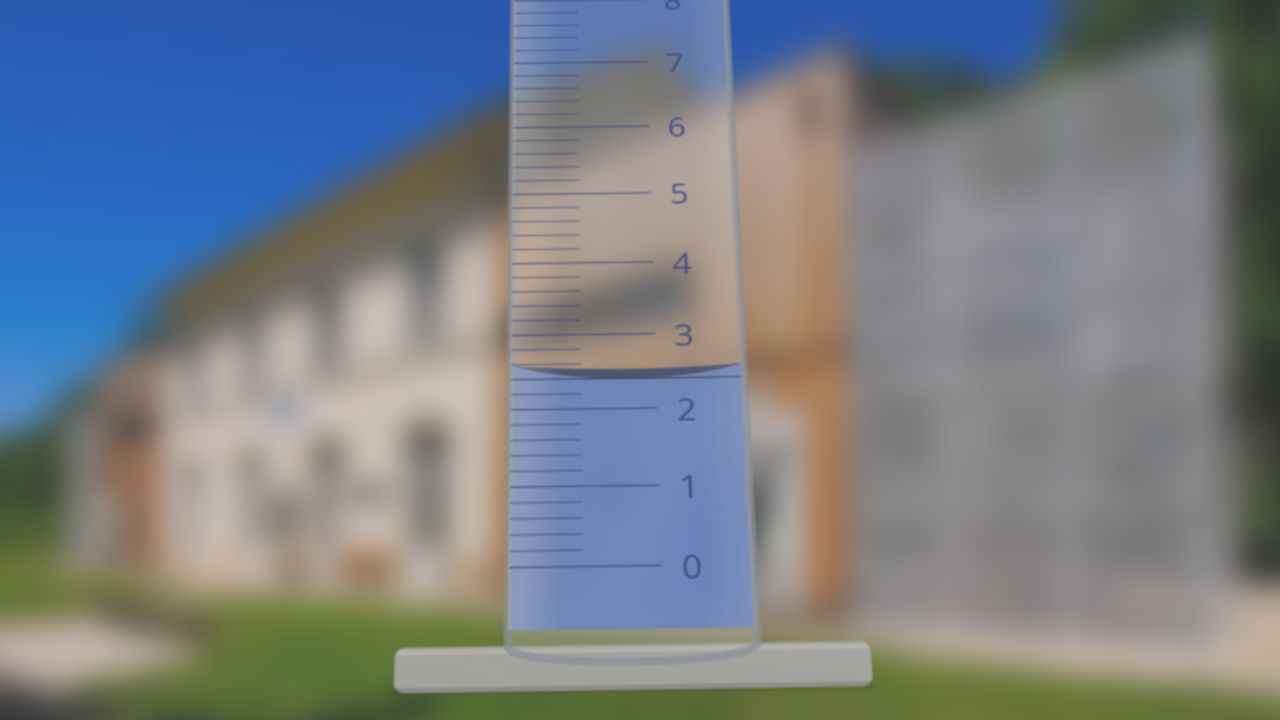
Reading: 2.4 mL
